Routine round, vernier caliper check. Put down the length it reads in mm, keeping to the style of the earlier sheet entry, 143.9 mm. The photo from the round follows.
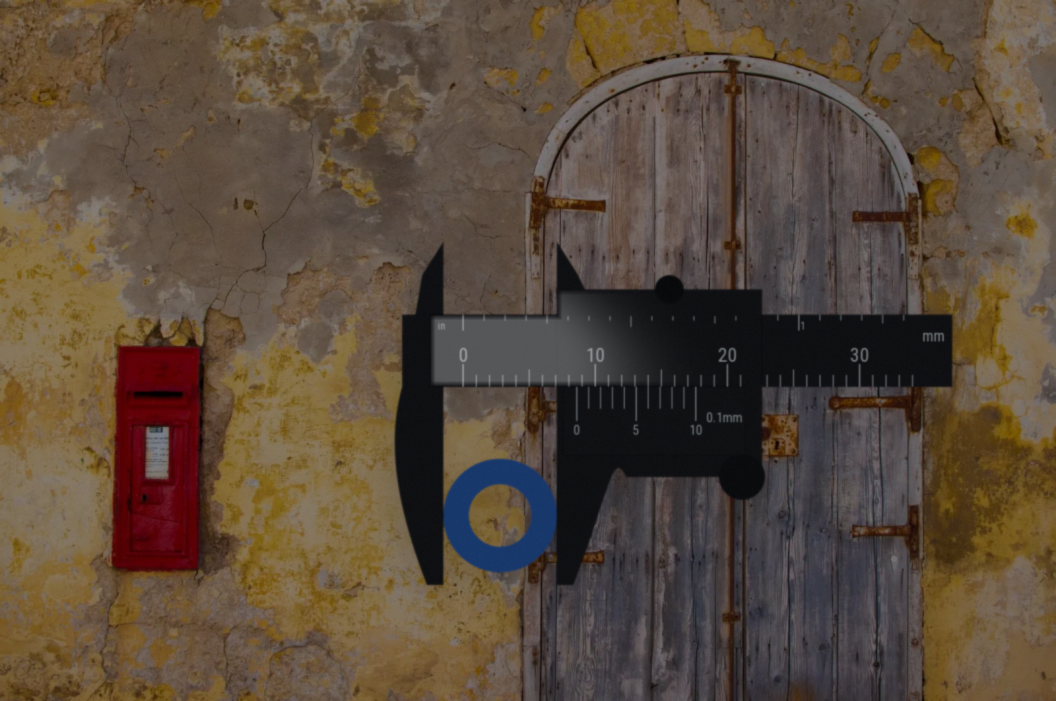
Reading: 8.6 mm
